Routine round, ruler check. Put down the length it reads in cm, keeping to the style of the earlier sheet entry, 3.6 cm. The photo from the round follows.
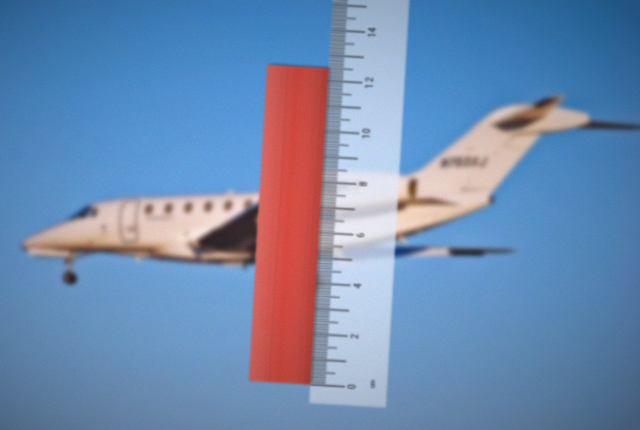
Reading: 12.5 cm
